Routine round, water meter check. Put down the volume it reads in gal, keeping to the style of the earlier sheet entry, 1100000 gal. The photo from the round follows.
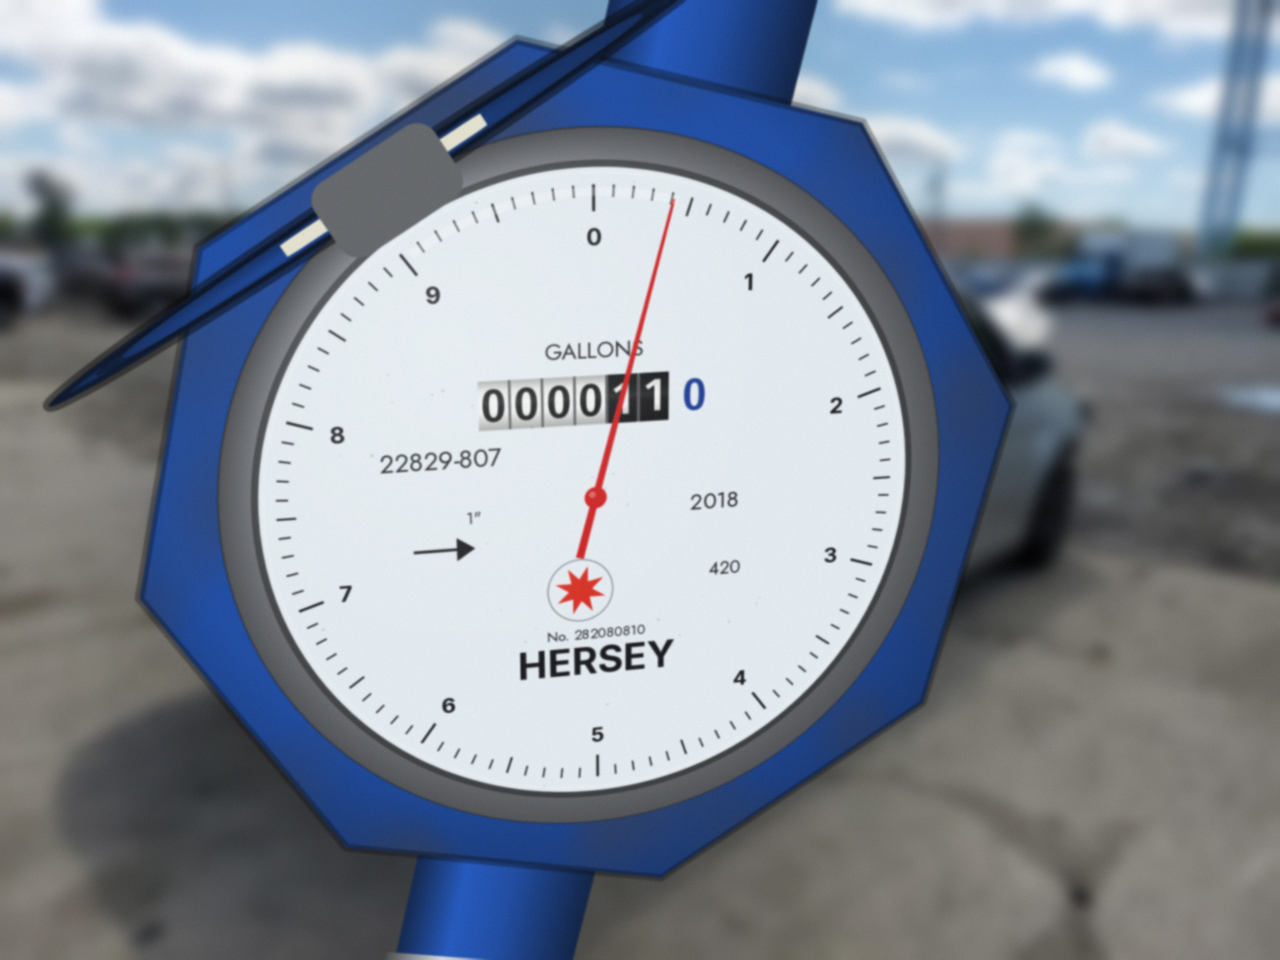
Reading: 110.4 gal
